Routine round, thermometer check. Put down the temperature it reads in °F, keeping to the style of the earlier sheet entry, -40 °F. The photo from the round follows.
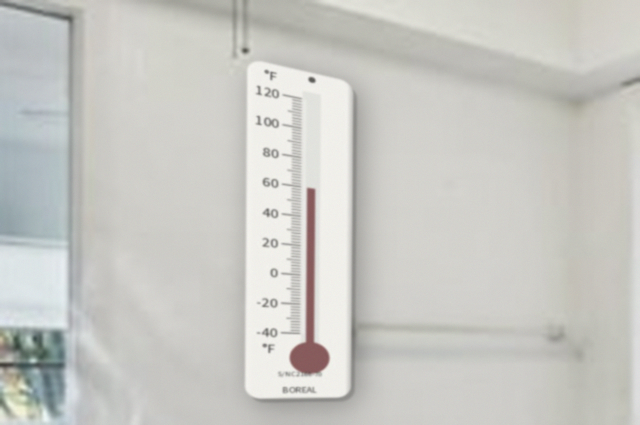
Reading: 60 °F
